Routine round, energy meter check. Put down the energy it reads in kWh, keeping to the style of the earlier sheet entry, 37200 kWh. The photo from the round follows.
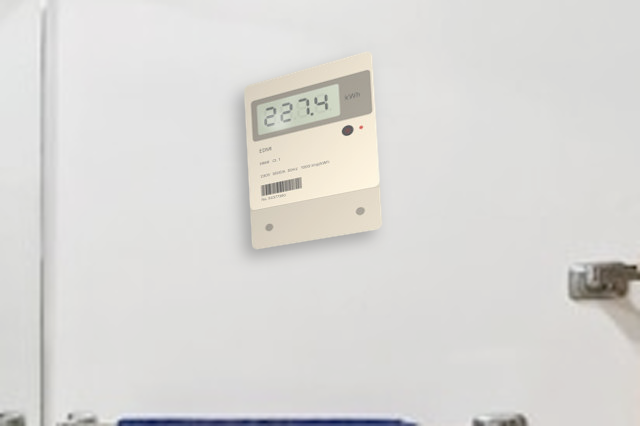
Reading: 227.4 kWh
